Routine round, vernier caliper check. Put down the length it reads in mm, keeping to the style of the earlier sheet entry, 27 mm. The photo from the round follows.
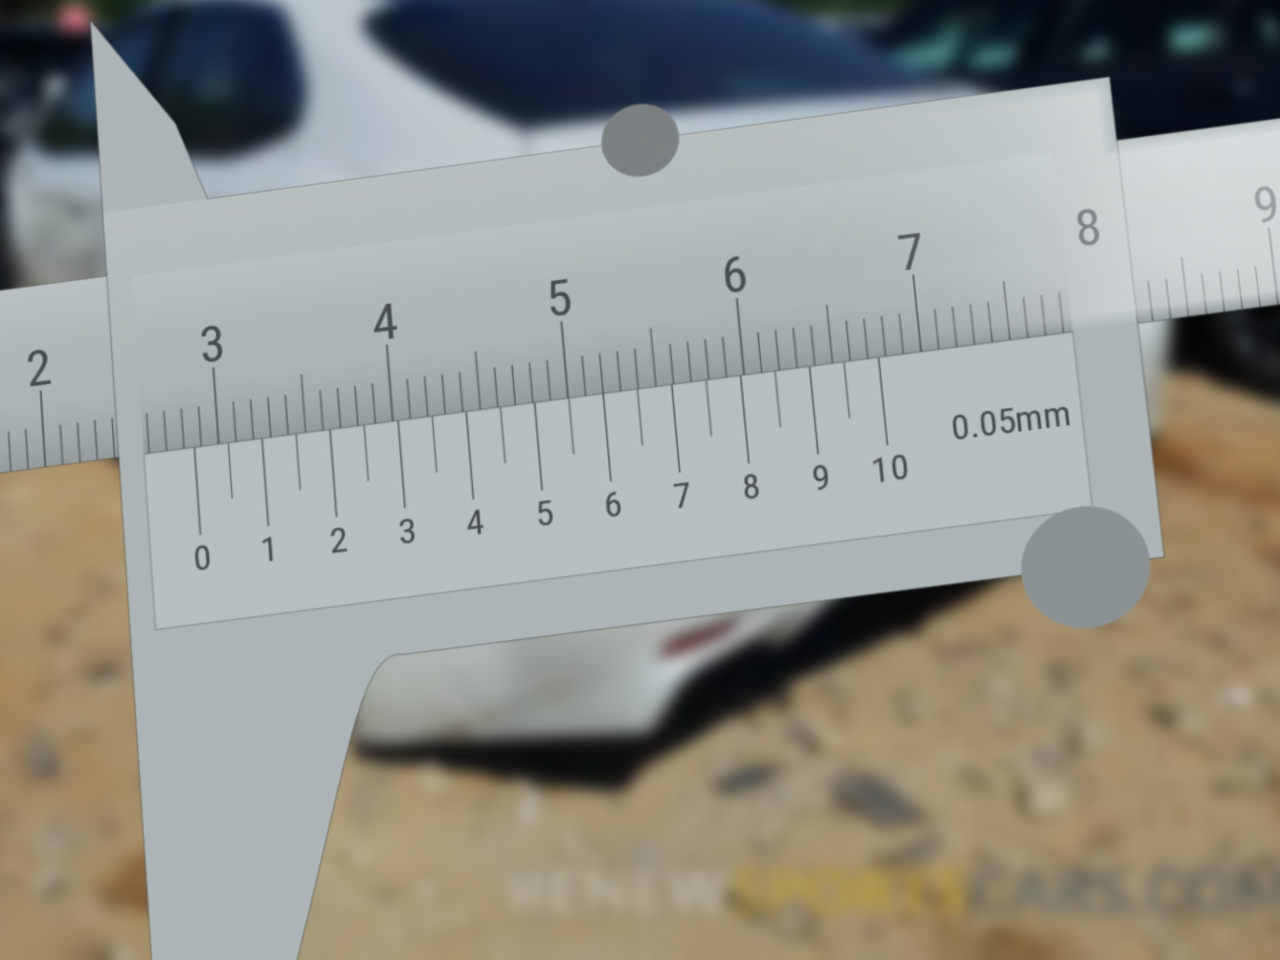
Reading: 28.6 mm
